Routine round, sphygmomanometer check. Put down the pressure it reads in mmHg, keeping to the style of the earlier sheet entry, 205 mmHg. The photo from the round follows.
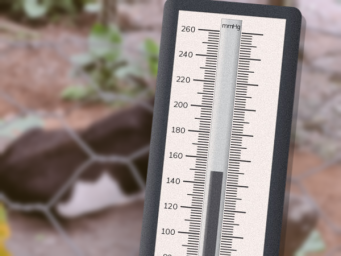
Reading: 150 mmHg
